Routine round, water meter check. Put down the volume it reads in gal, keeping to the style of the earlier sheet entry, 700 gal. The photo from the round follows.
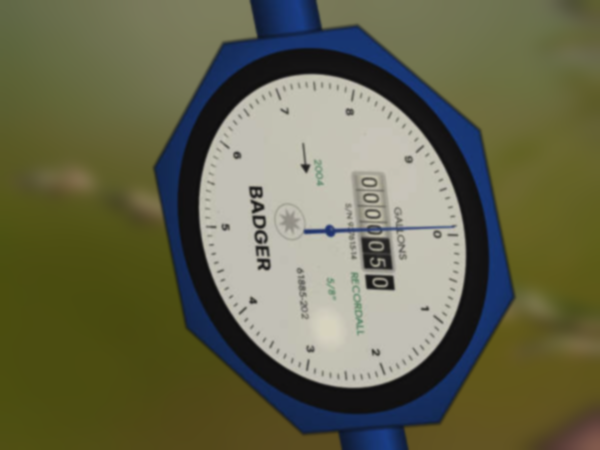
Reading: 49.9 gal
